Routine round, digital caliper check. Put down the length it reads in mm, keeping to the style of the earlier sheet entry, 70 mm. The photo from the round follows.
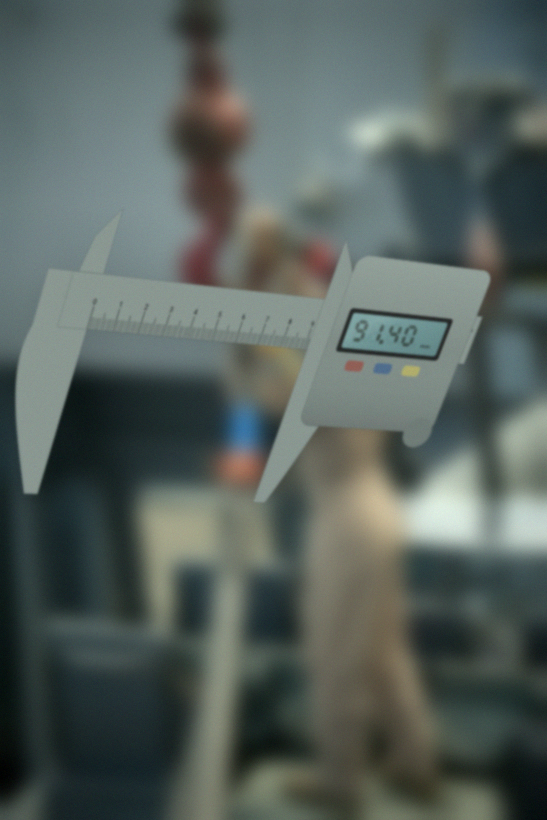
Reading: 91.40 mm
